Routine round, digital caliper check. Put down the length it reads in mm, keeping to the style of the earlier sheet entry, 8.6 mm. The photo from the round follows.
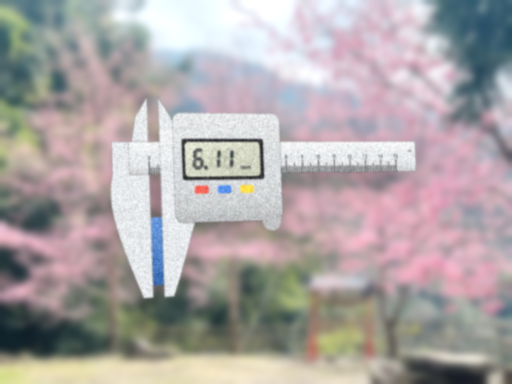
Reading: 6.11 mm
